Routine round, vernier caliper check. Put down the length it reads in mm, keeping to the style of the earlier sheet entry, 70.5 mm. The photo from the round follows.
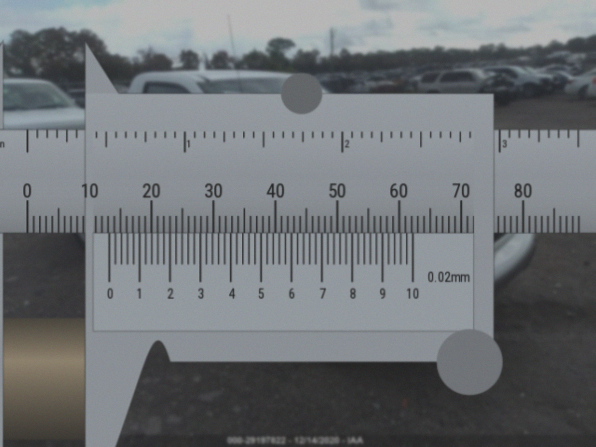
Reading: 13.2 mm
